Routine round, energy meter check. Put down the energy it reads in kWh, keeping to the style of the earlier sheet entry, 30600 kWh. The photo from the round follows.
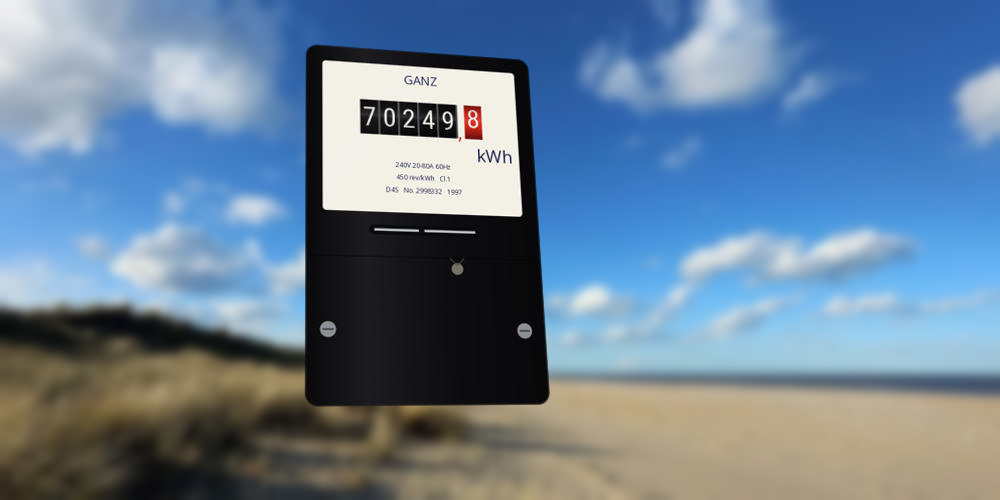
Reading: 70249.8 kWh
